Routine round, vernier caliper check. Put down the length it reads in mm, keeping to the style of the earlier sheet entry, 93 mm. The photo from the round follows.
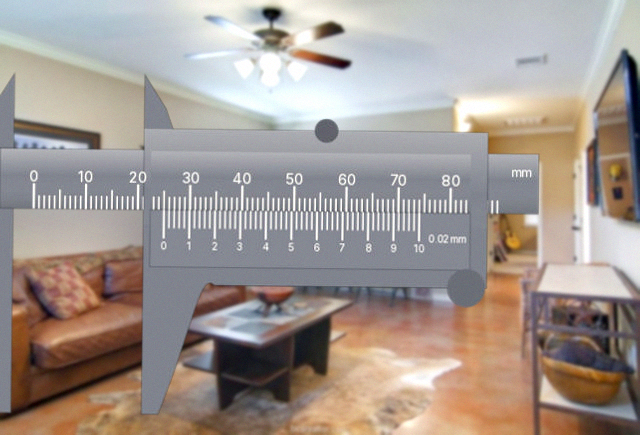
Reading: 25.0 mm
